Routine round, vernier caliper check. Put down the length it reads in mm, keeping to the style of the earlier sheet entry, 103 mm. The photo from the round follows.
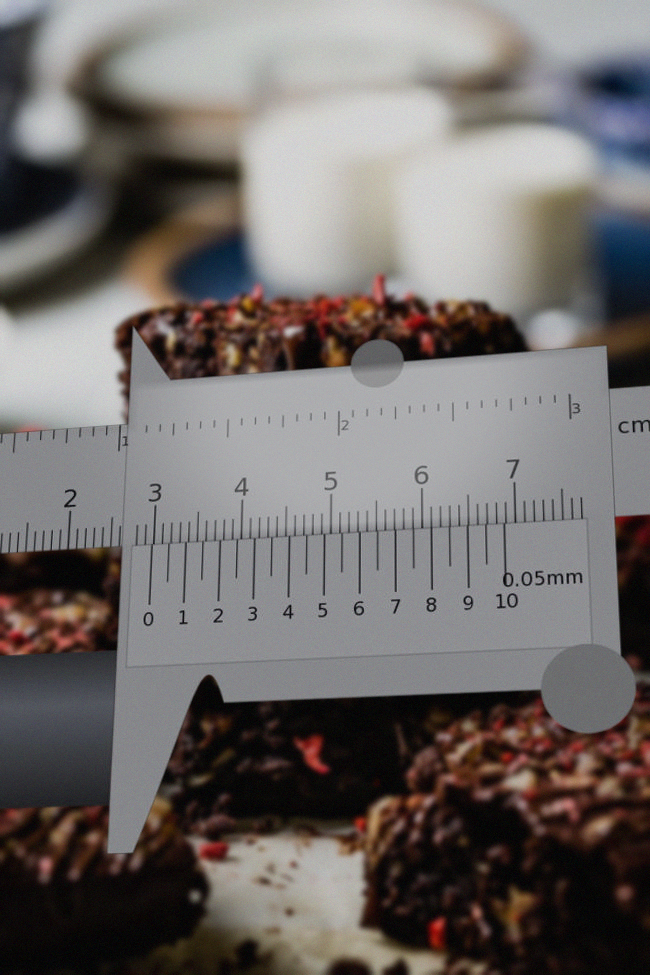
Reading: 29.8 mm
